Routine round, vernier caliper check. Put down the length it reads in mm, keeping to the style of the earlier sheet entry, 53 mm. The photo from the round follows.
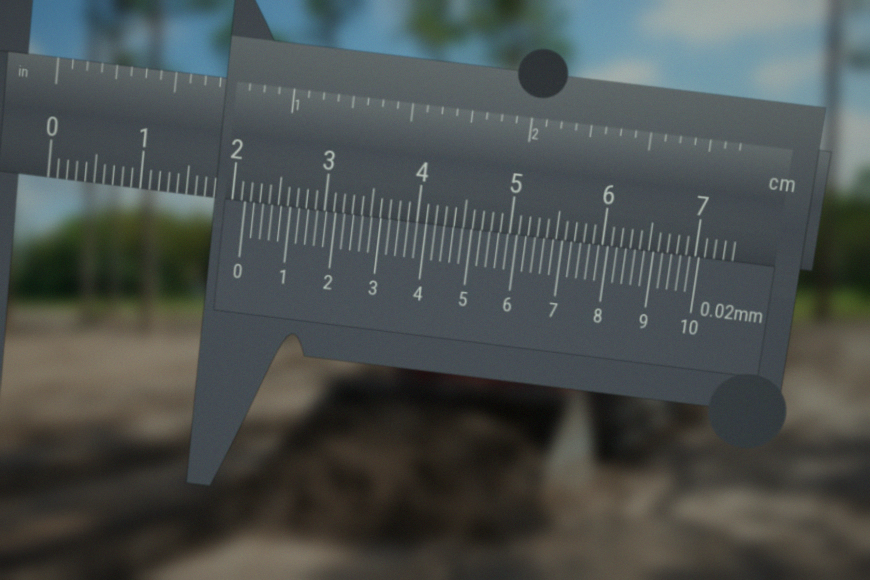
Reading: 21.4 mm
